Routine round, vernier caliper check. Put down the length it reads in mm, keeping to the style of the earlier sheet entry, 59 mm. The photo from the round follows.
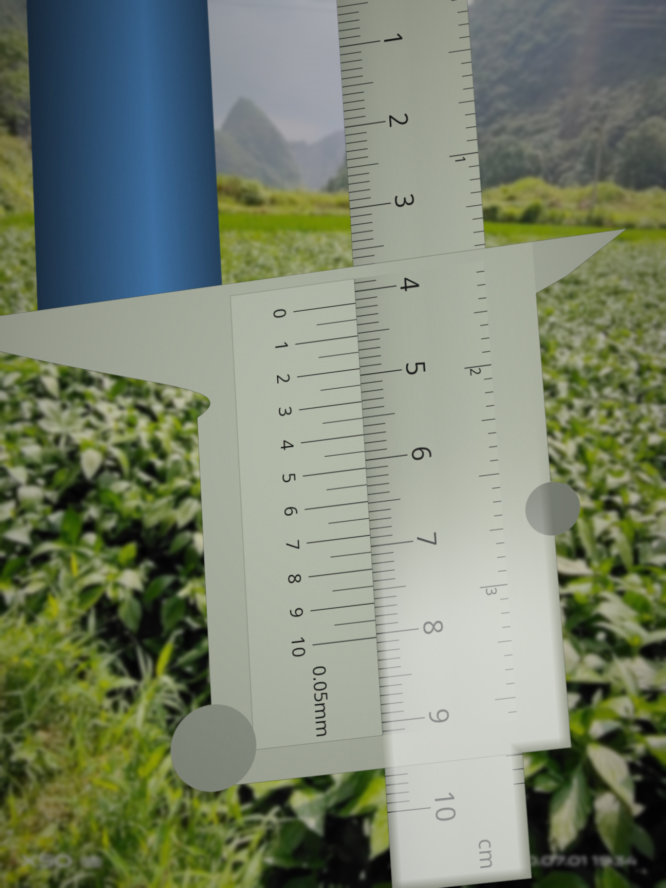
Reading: 41.4 mm
